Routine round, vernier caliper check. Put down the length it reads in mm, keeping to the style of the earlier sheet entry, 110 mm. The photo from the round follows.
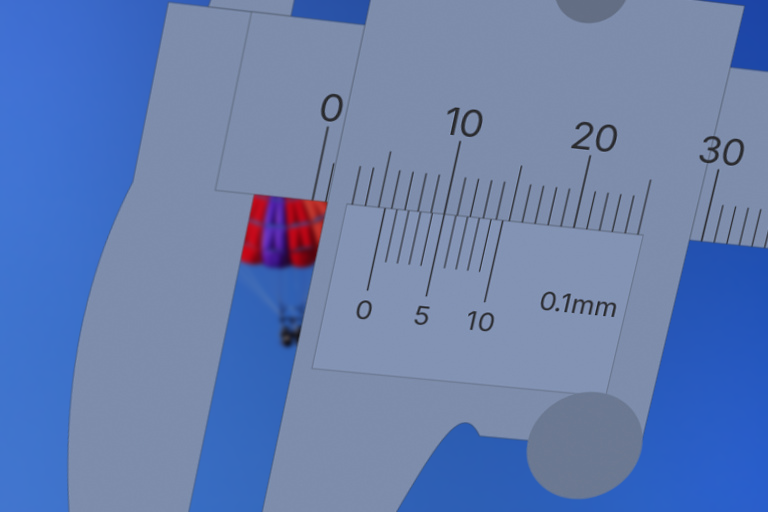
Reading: 5.5 mm
